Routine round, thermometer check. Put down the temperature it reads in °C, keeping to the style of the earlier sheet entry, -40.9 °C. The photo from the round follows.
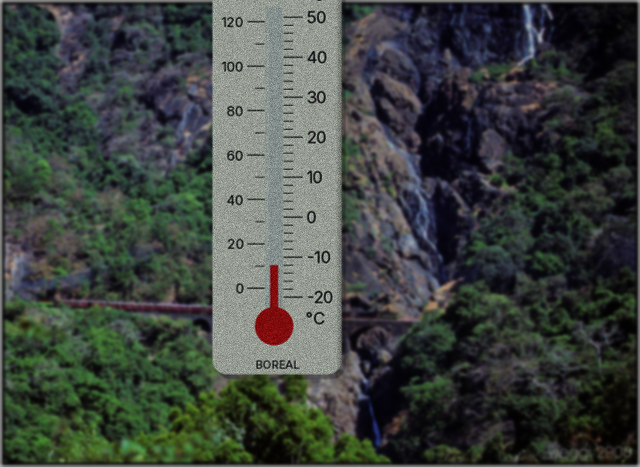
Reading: -12 °C
